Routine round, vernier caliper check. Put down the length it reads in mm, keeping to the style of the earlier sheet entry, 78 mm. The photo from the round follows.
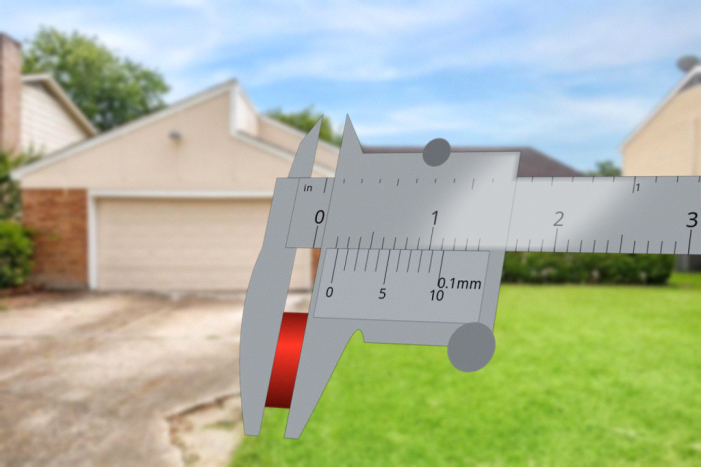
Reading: 2.2 mm
